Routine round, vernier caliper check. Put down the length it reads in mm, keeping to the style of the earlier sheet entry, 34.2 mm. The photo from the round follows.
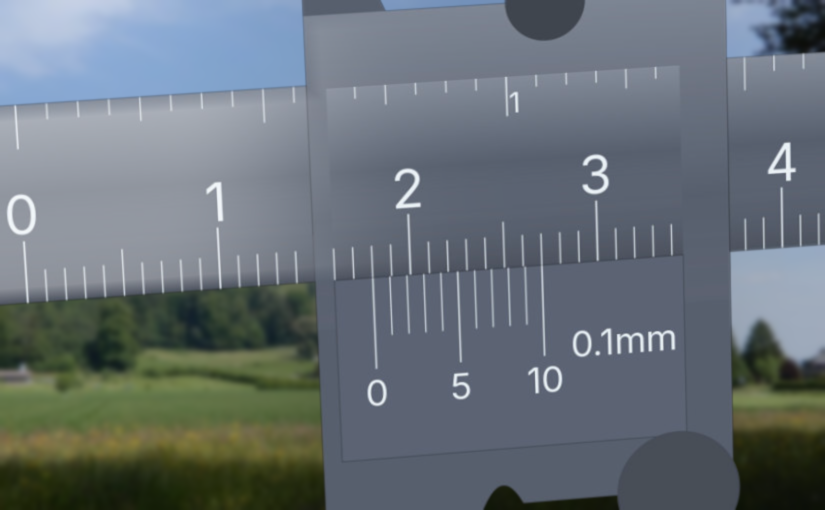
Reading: 18.0 mm
